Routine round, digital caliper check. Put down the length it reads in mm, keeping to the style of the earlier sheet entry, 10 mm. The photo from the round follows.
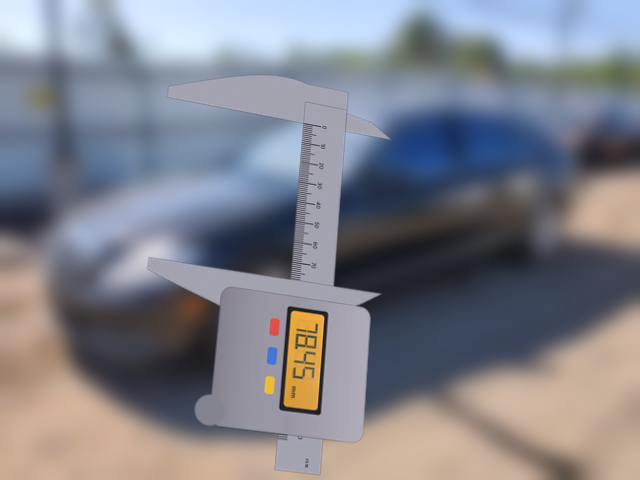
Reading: 78.45 mm
